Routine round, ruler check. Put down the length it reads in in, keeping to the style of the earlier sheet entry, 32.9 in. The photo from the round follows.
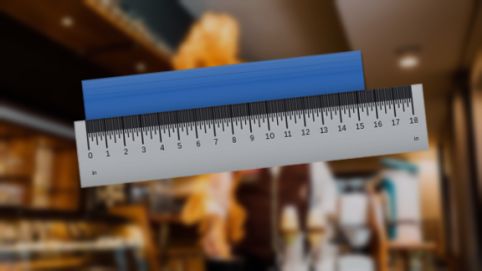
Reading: 15.5 in
